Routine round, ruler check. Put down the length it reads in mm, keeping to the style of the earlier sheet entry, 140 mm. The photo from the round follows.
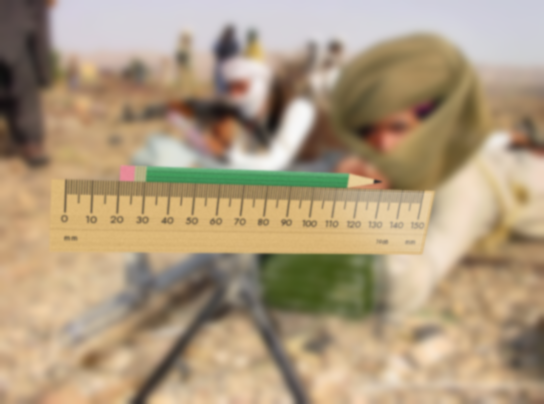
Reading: 110 mm
